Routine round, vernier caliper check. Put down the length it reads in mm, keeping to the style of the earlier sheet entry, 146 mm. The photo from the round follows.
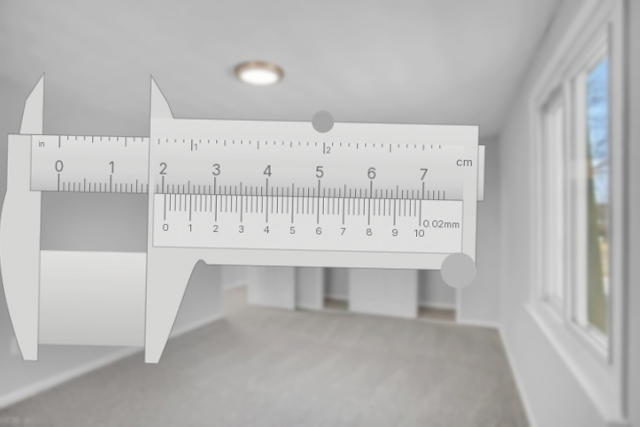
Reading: 20.5 mm
